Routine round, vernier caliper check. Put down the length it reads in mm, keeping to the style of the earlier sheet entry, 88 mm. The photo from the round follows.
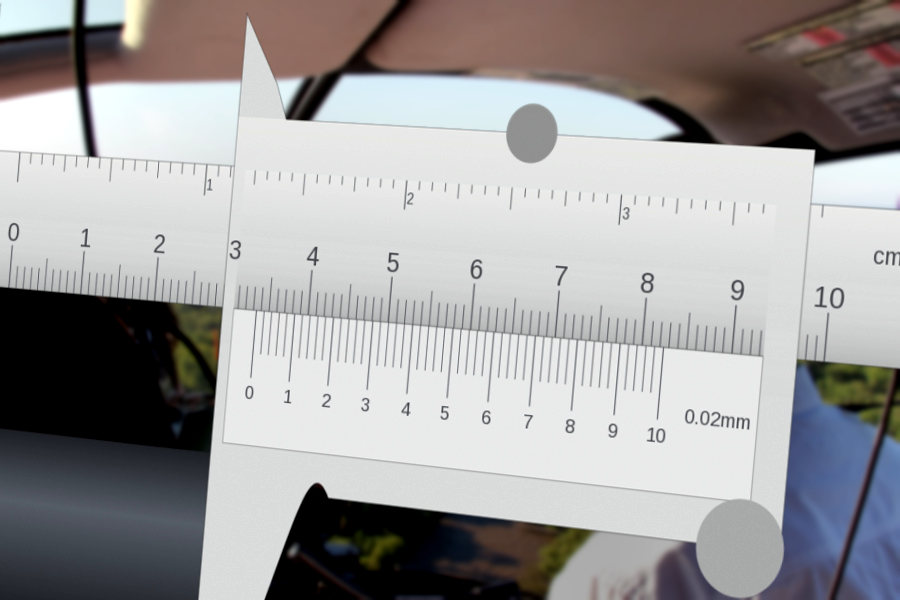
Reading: 33.4 mm
